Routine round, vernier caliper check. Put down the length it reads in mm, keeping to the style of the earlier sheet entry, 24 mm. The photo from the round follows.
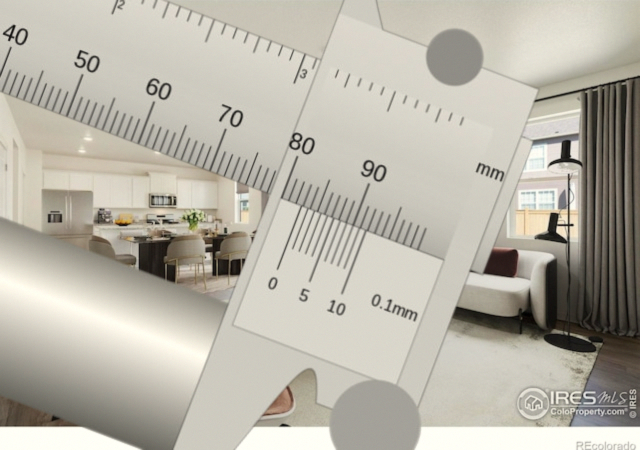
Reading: 82.8 mm
